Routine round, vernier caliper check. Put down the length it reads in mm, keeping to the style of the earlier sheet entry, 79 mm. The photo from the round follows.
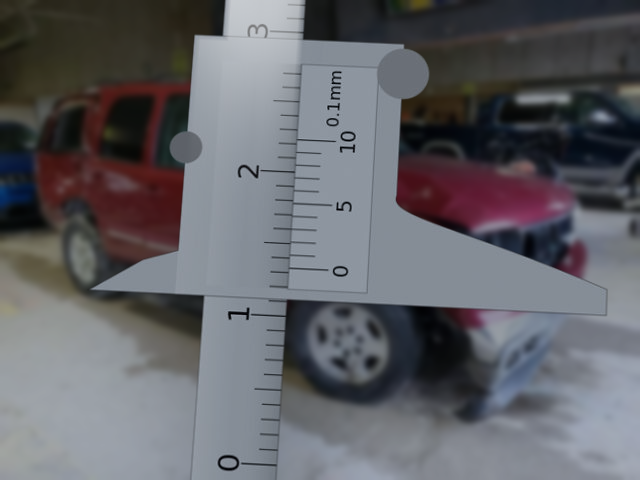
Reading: 13.3 mm
